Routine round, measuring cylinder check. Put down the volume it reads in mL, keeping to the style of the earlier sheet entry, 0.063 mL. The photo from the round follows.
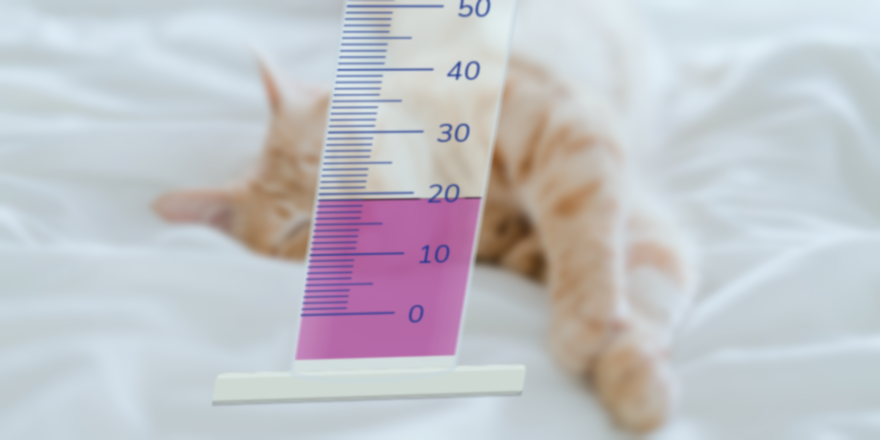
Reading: 19 mL
